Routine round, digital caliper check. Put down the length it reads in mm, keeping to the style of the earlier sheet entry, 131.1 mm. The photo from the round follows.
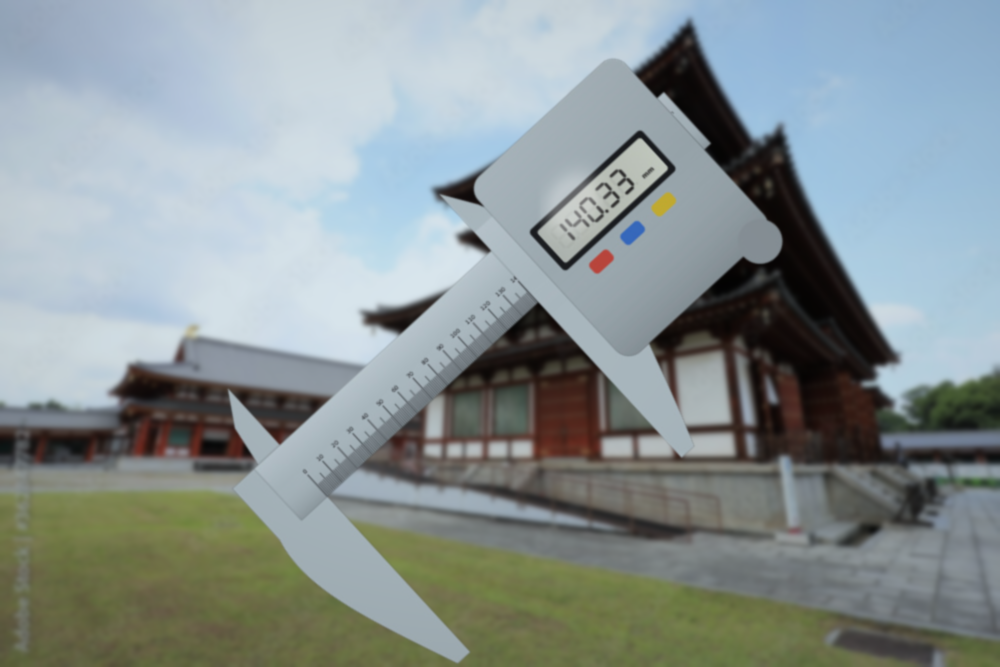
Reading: 140.33 mm
